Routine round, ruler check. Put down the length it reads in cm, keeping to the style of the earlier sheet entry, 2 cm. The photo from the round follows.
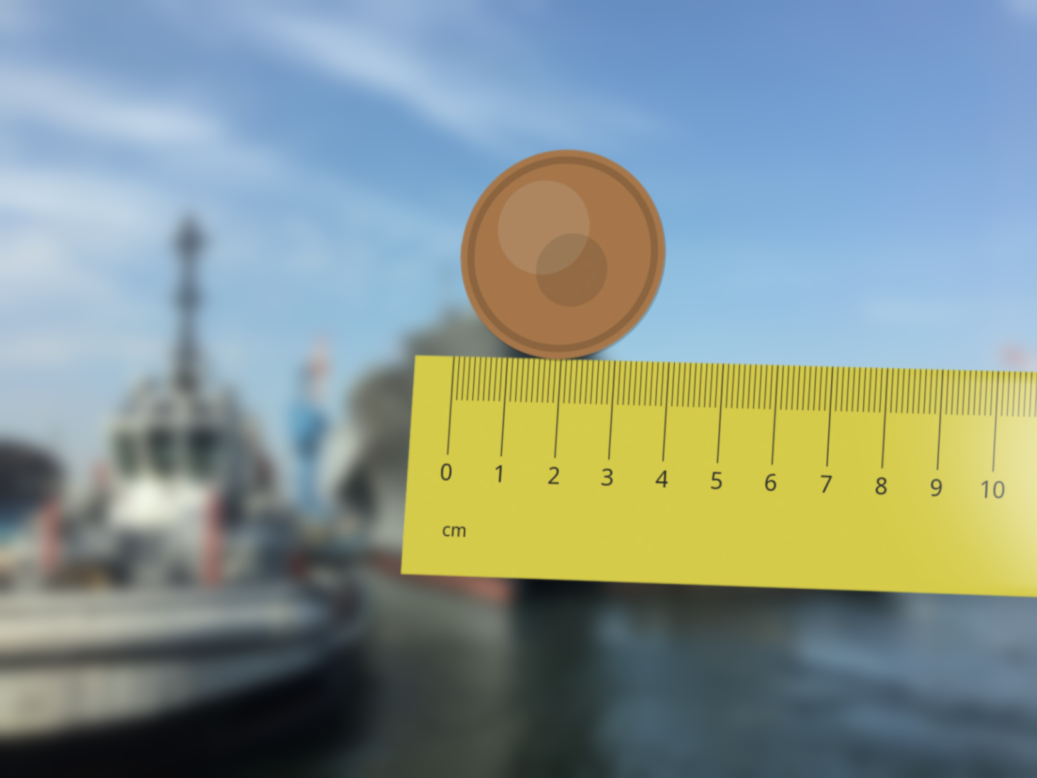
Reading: 3.8 cm
